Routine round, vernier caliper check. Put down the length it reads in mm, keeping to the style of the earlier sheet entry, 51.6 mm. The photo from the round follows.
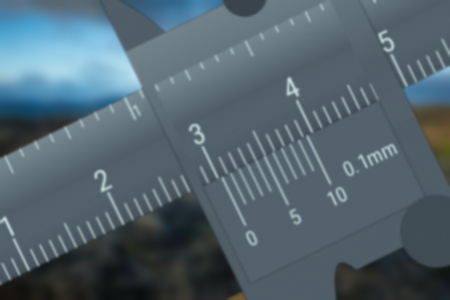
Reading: 30.4 mm
